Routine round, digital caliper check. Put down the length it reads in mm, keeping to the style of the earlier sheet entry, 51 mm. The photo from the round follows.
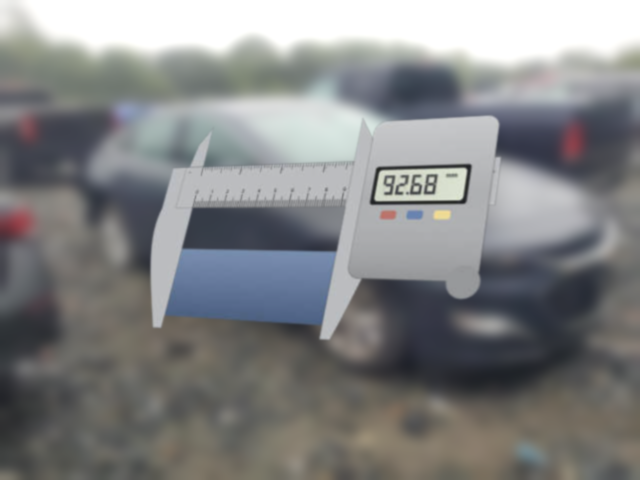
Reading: 92.68 mm
